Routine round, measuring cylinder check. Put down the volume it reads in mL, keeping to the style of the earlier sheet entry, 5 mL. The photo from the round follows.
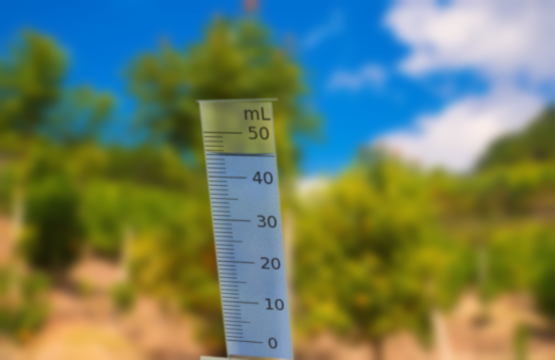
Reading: 45 mL
